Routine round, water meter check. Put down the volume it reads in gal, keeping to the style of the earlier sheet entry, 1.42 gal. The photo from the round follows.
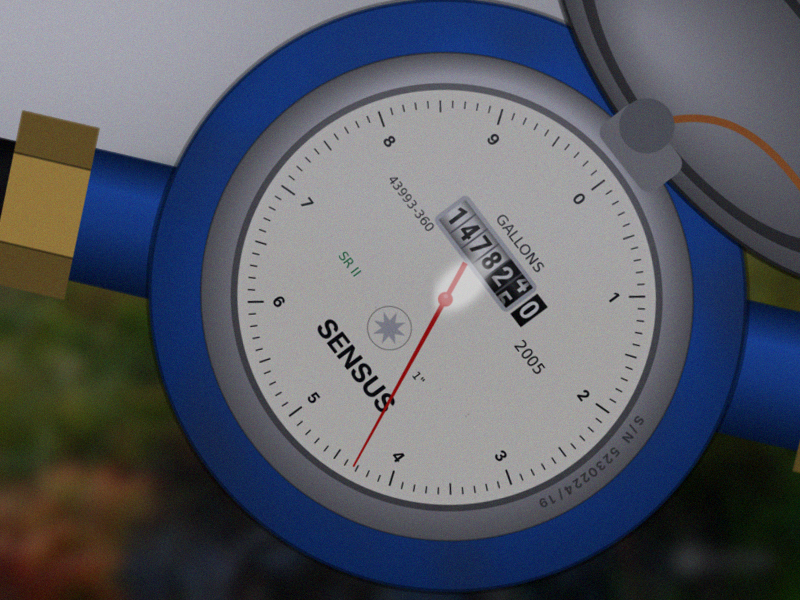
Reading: 1478244.3 gal
